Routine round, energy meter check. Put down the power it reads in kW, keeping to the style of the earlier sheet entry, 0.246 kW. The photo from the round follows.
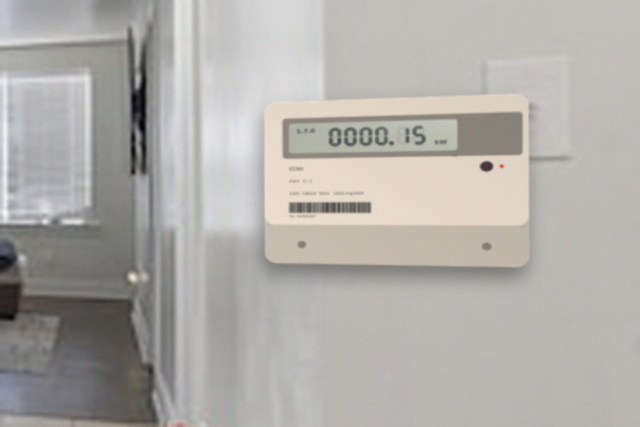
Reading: 0.15 kW
